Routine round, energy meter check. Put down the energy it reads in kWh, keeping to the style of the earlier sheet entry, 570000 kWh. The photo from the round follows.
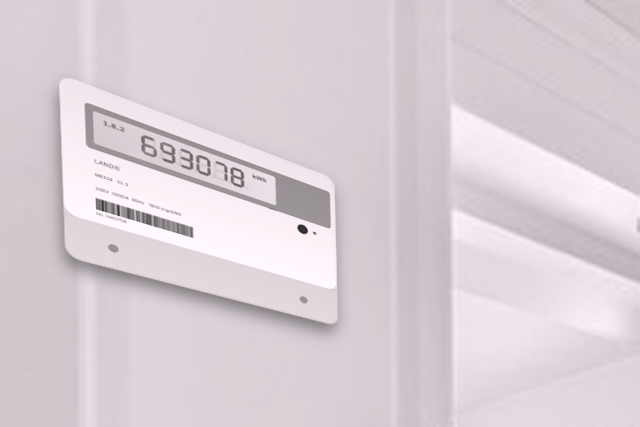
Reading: 693078 kWh
